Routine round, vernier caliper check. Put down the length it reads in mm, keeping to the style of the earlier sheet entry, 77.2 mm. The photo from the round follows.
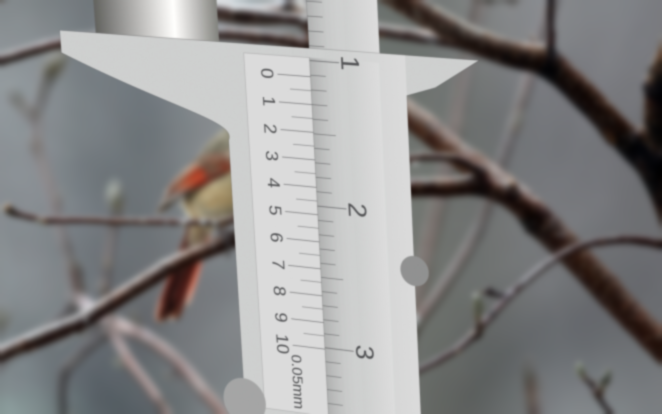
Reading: 11.1 mm
